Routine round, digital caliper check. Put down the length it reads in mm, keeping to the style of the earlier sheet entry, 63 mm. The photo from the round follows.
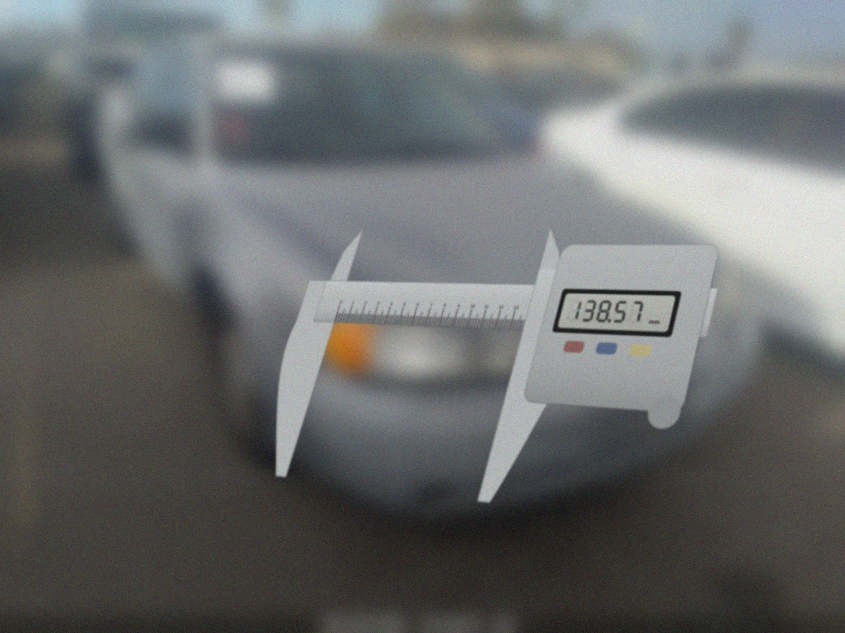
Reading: 138.57 mm
